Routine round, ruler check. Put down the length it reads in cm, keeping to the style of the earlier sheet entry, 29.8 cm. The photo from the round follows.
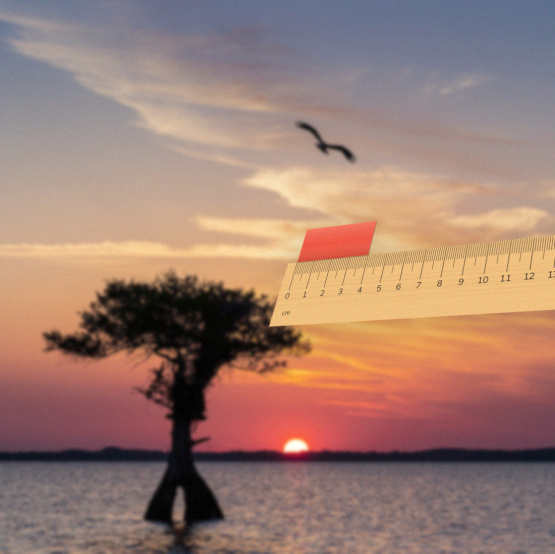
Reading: 4 cm
